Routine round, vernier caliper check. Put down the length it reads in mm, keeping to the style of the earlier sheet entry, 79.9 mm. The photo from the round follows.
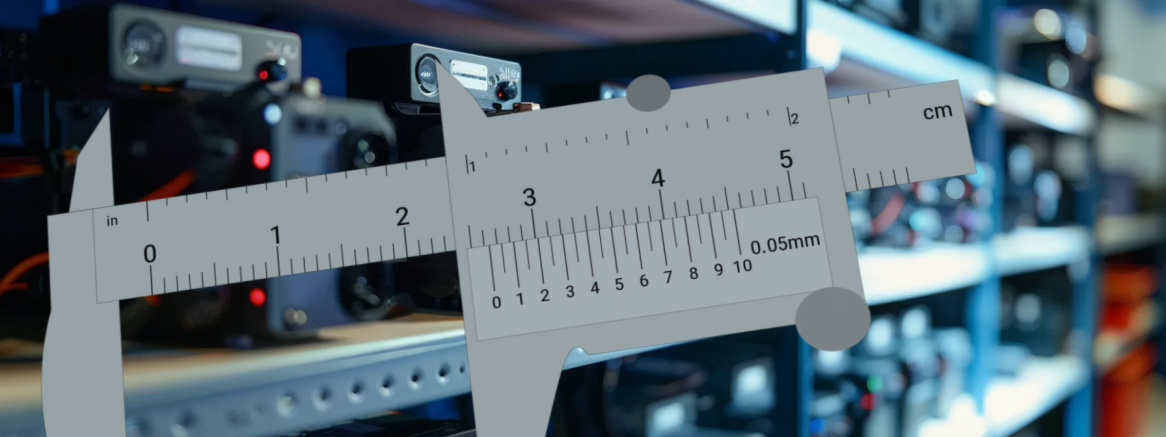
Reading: 26.4 mm
